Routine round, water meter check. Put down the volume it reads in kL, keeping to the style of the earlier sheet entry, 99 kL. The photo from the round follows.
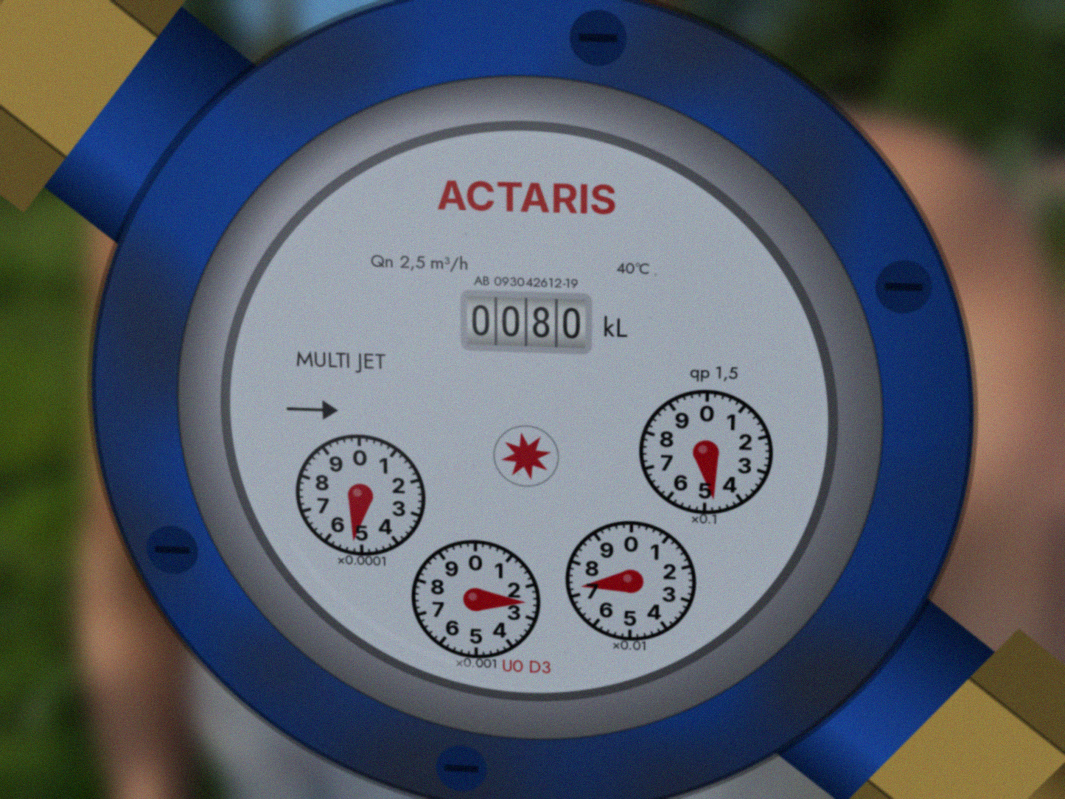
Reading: 80.4725 kL
